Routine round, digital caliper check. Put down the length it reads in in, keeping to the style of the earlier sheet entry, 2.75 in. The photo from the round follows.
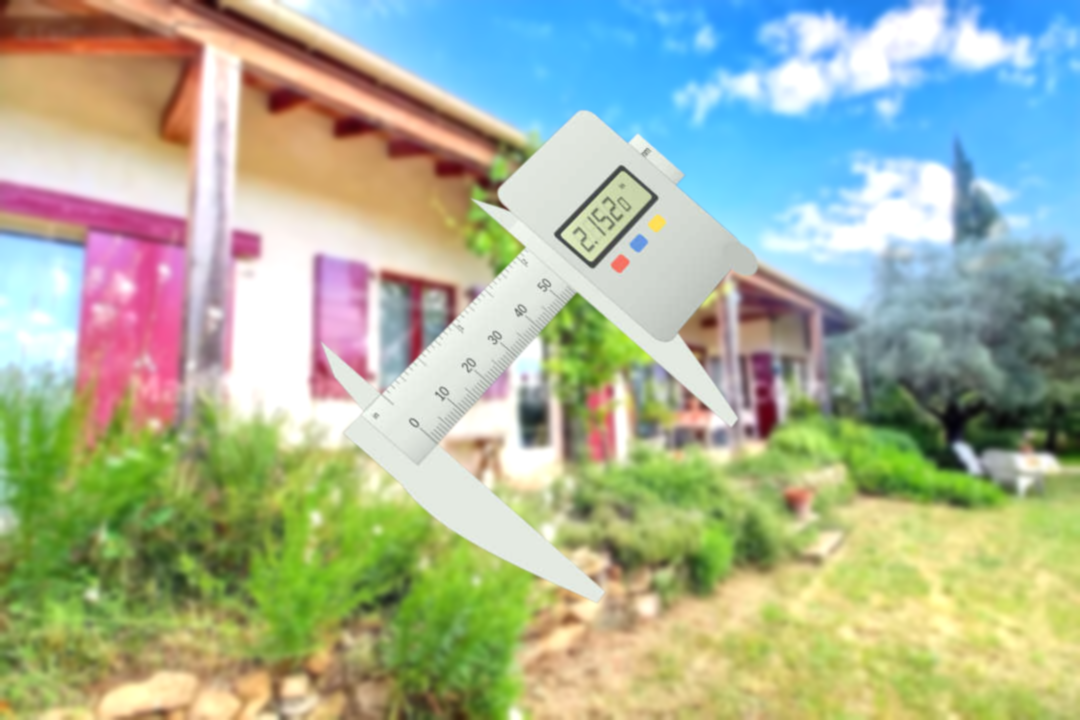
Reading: 2.1520 in
